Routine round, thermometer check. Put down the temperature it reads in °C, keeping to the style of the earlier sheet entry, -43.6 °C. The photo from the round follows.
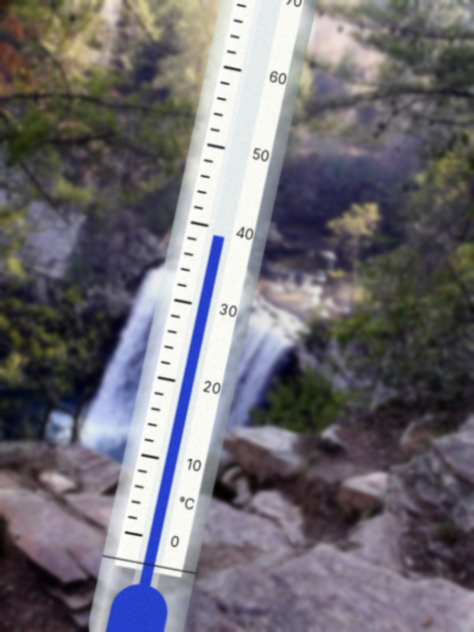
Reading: 39 °C
